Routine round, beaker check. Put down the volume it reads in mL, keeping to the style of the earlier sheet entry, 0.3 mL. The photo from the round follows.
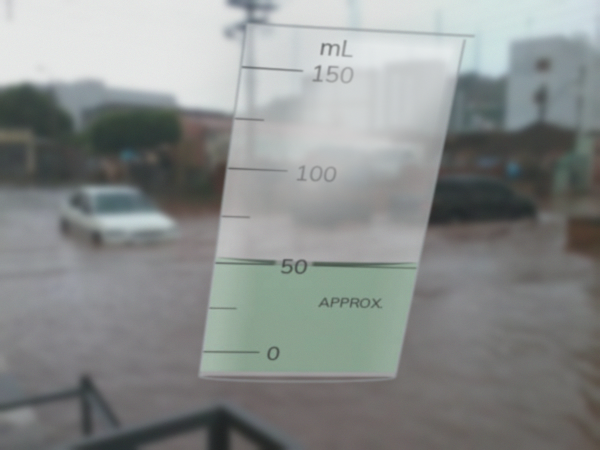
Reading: 50 mL
